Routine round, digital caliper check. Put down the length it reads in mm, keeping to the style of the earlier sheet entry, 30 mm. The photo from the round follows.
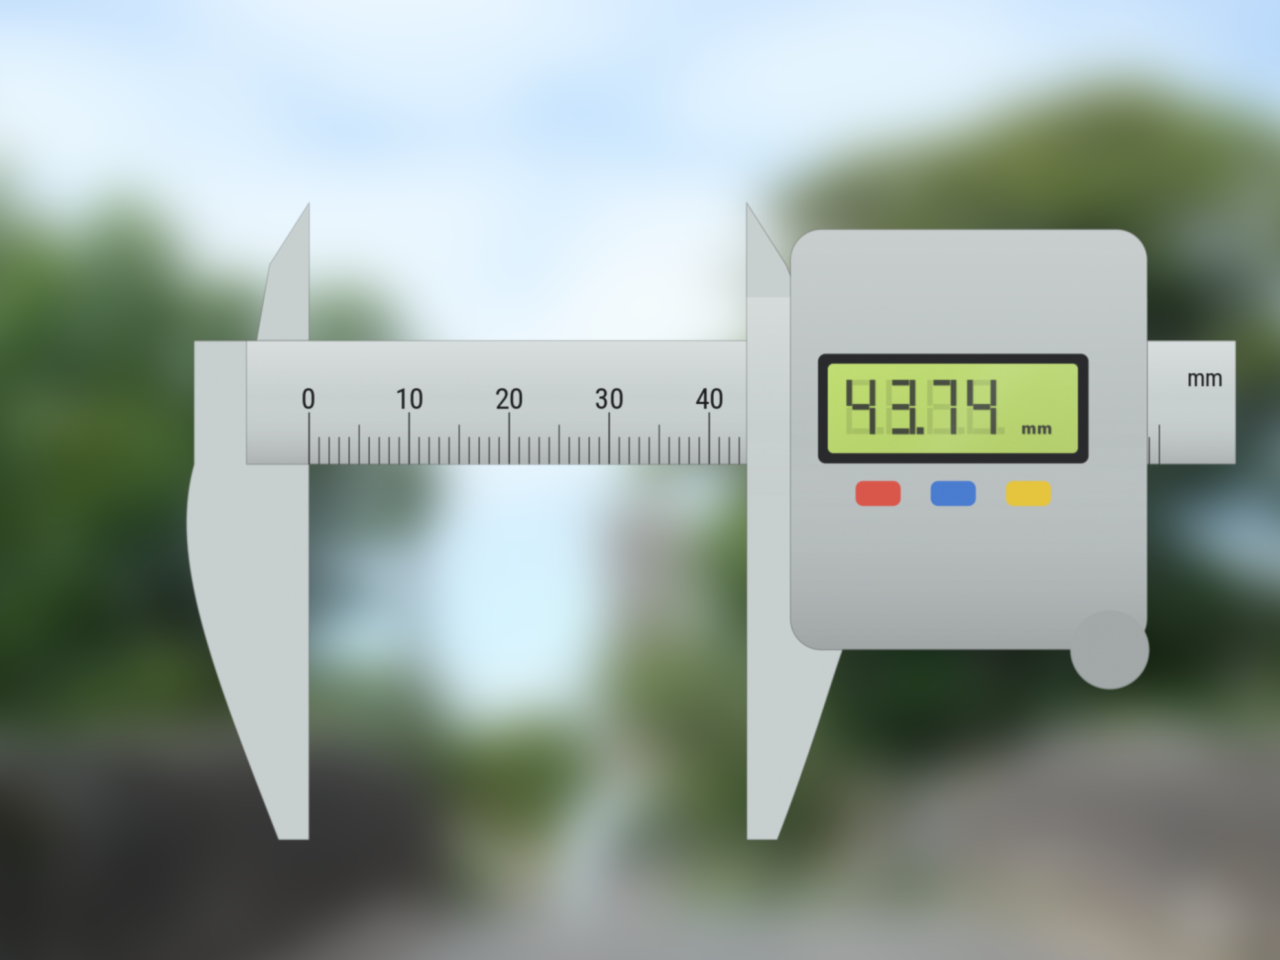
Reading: 43.74 mm
